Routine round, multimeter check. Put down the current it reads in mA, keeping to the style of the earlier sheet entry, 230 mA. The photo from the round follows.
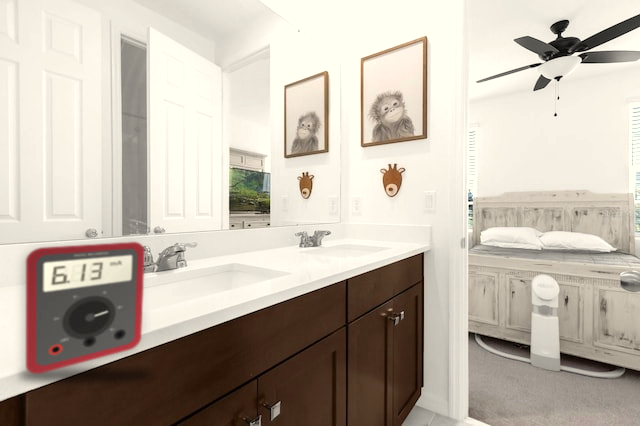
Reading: 6.13 mA
